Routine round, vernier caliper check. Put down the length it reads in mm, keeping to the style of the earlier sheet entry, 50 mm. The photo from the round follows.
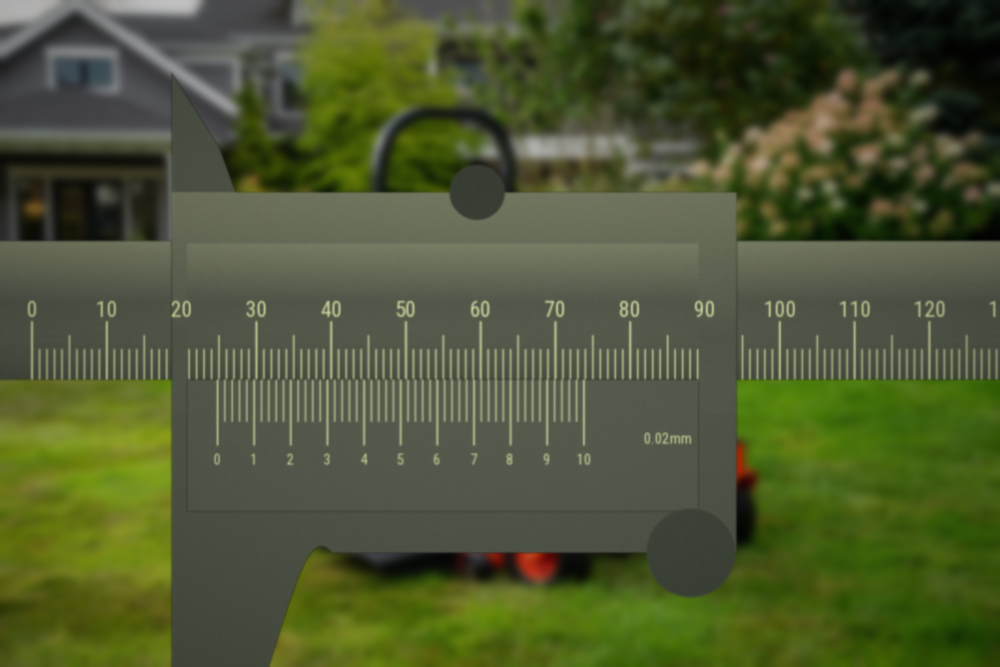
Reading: 24.8 mm
